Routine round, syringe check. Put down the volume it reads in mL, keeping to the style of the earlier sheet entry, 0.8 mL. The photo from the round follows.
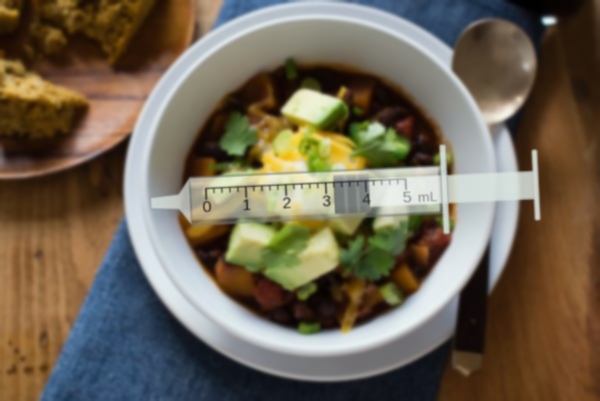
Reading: 3.2 mL
